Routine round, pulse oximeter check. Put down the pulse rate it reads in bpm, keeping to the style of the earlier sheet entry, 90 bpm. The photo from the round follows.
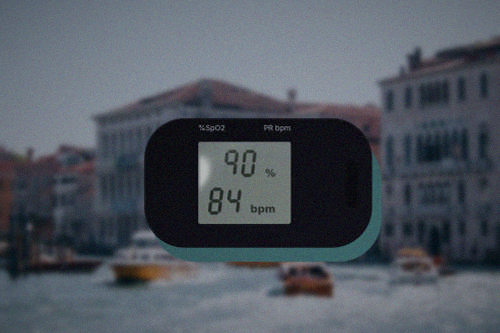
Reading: 84 bpm
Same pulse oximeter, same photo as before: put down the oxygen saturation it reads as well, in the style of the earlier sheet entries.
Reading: 90 %
